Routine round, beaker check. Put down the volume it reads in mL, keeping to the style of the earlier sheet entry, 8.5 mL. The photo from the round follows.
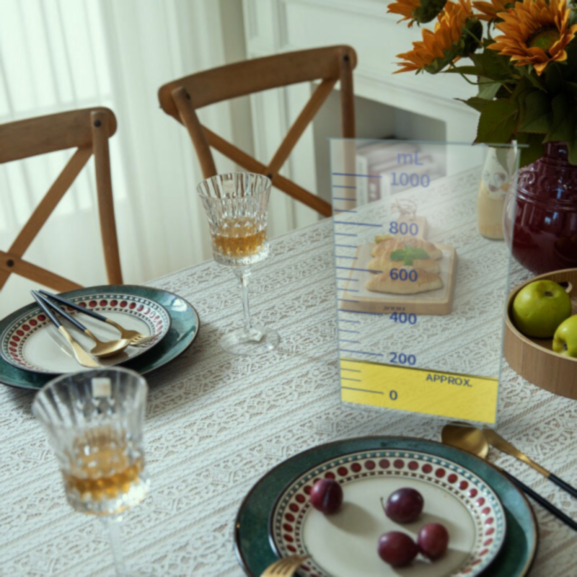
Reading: 150 mL
